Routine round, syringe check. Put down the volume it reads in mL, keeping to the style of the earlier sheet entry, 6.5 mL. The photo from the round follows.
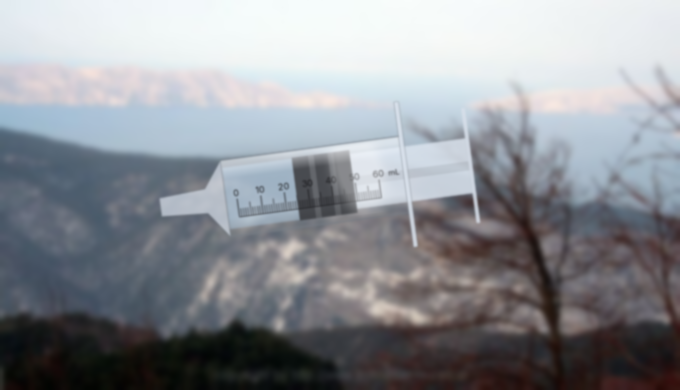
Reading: 25 mL
